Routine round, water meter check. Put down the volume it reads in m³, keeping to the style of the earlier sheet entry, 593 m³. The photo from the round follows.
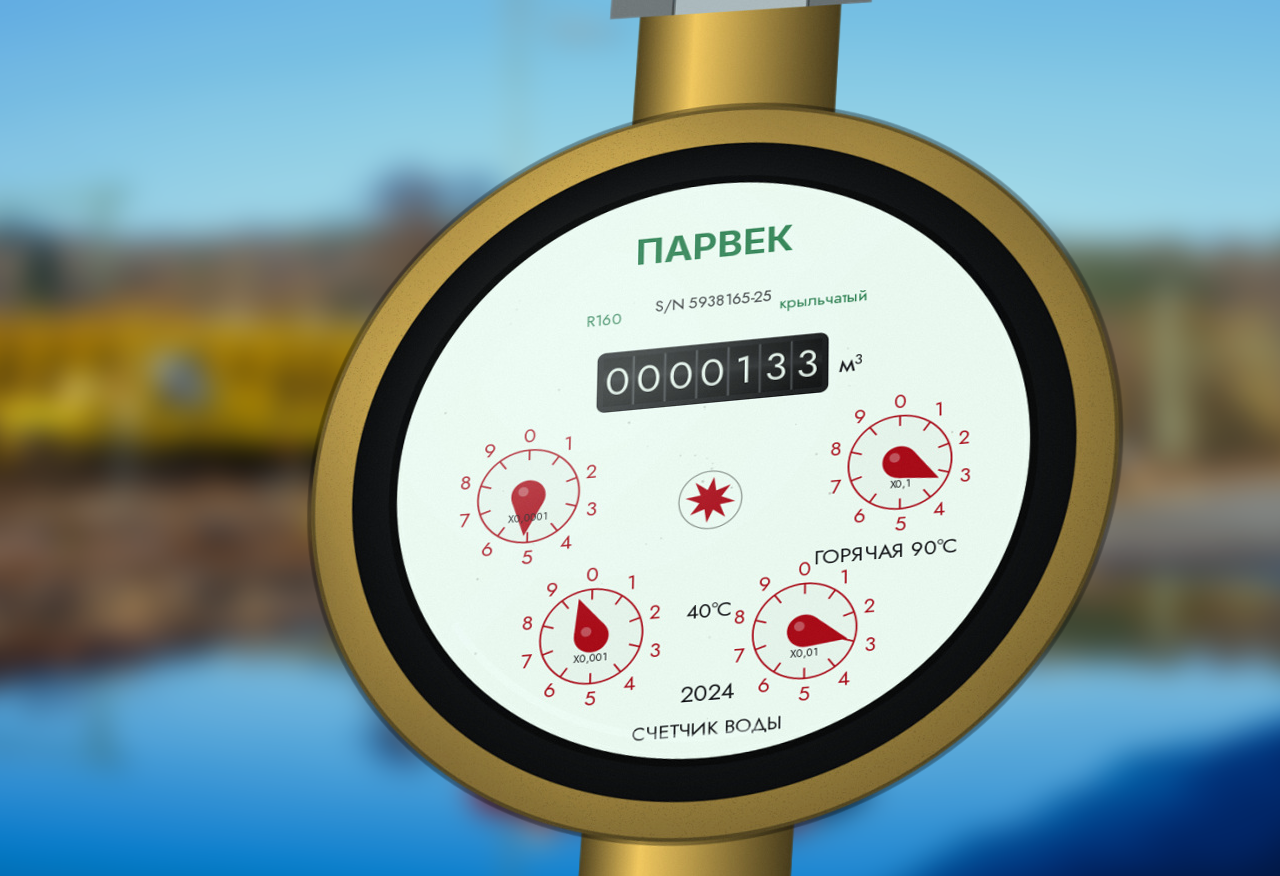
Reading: 133.3295 m³
